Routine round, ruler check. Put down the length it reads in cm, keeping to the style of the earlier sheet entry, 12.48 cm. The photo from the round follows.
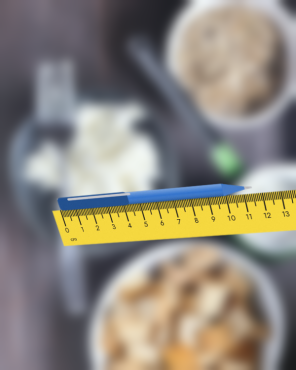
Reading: 11.5 cm
